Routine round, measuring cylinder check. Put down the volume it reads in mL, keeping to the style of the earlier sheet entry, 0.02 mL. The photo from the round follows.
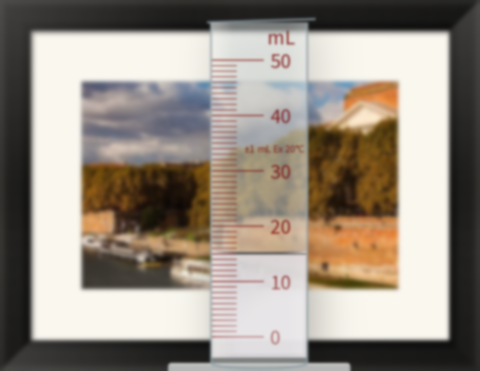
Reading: 15 mL
